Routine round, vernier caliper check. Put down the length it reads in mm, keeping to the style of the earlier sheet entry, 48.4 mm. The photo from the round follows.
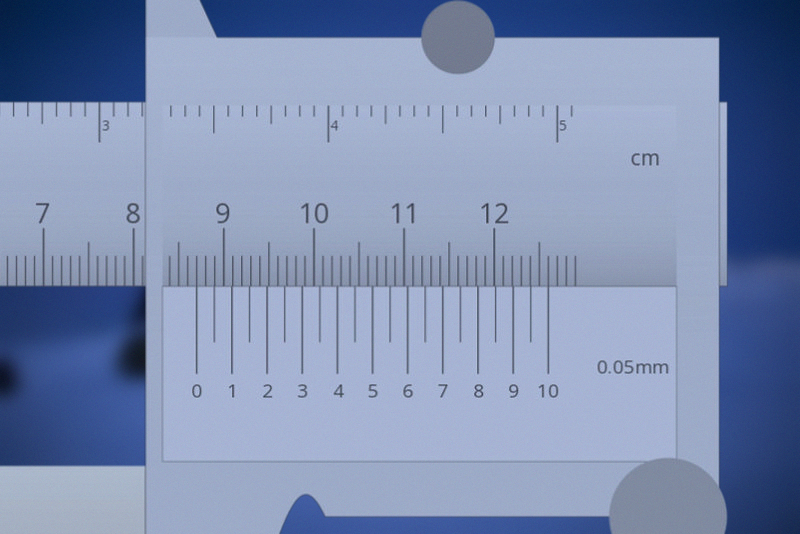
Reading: 87.0 mm
